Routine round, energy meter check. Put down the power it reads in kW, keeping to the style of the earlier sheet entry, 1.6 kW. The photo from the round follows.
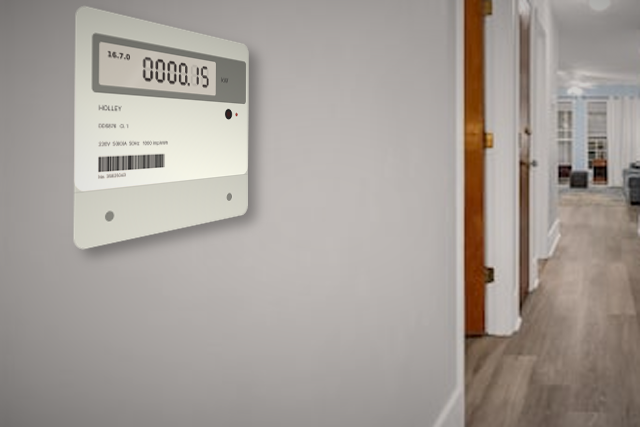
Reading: 0.15 kW
